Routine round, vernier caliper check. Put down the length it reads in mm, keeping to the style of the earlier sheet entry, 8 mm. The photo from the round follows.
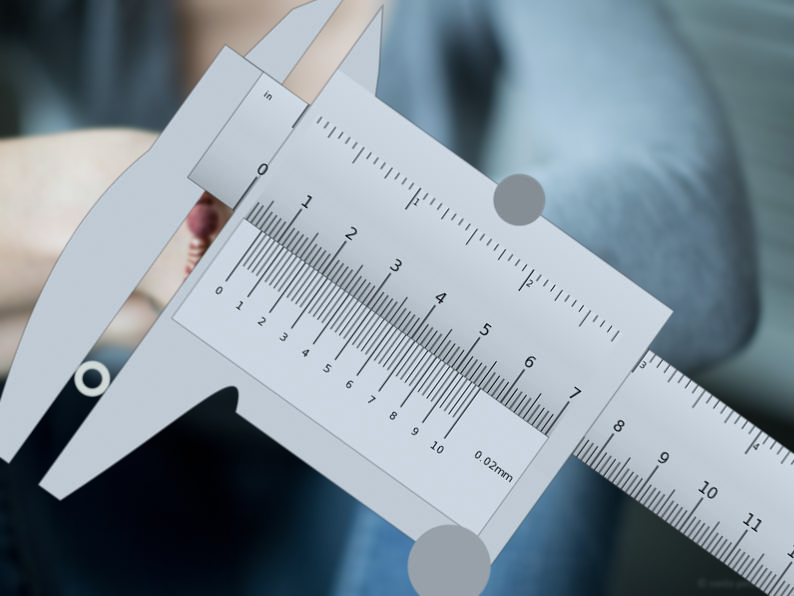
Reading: 6.5 mm
